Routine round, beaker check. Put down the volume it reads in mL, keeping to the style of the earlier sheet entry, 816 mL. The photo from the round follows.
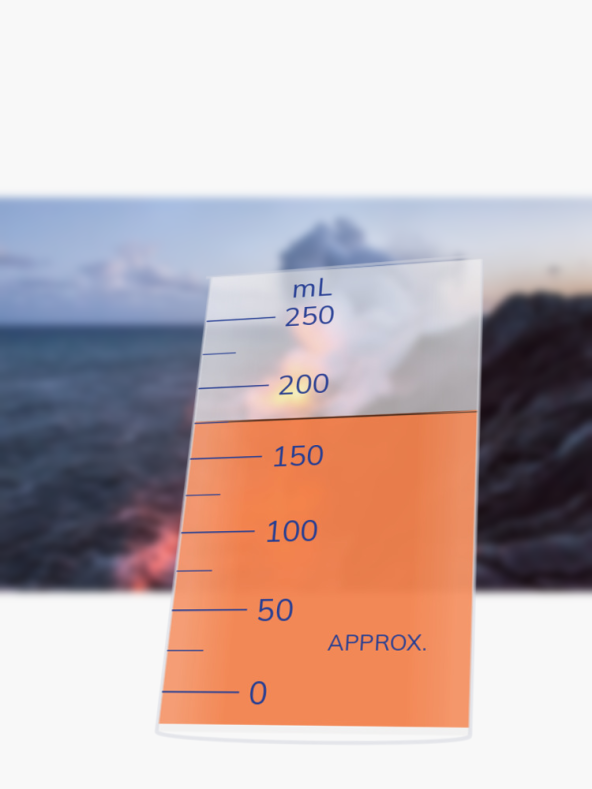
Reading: 175 mL
